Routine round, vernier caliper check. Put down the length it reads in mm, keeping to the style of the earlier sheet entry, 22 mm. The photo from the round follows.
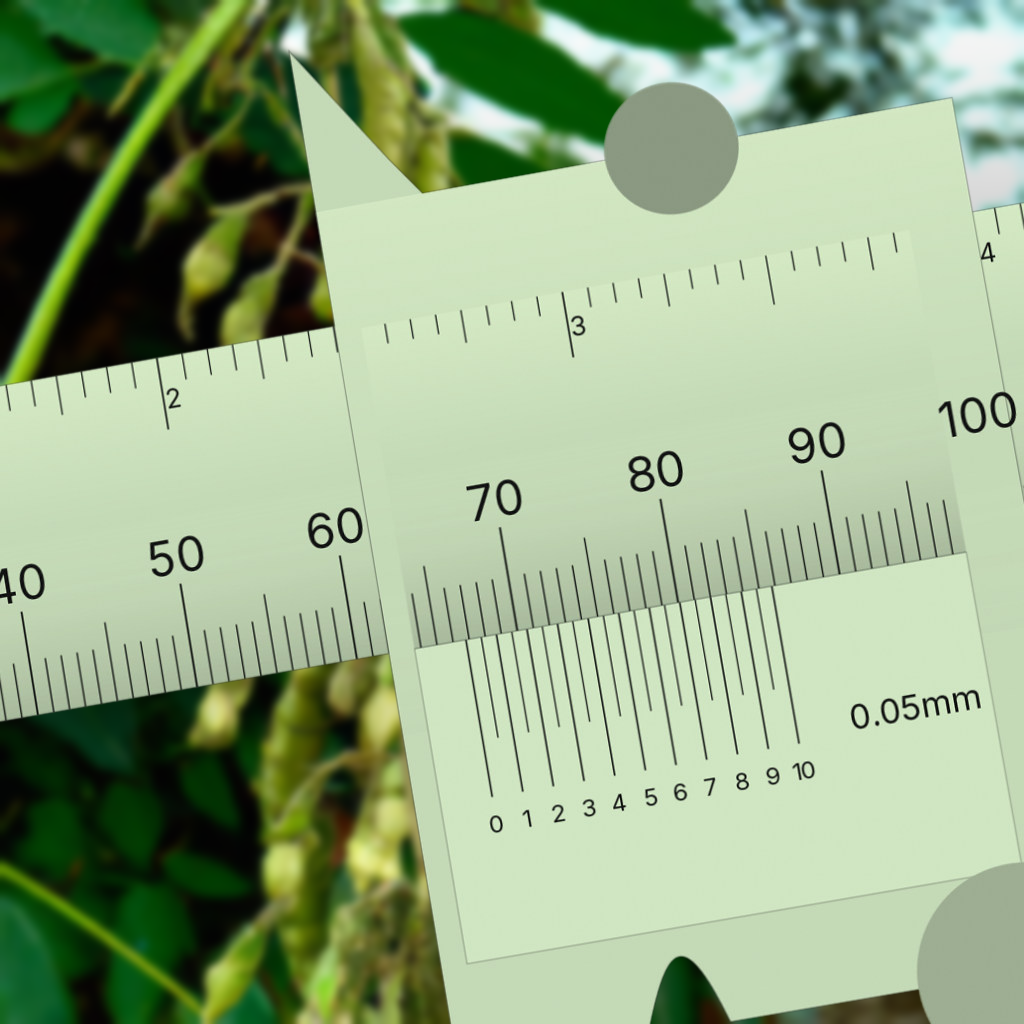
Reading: 66.8 mm
